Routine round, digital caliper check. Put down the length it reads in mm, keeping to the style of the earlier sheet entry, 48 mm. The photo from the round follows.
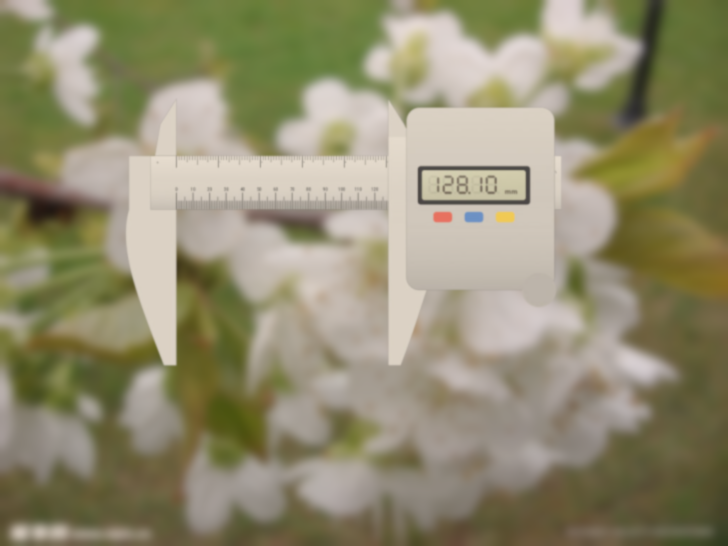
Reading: 128.10 mm
